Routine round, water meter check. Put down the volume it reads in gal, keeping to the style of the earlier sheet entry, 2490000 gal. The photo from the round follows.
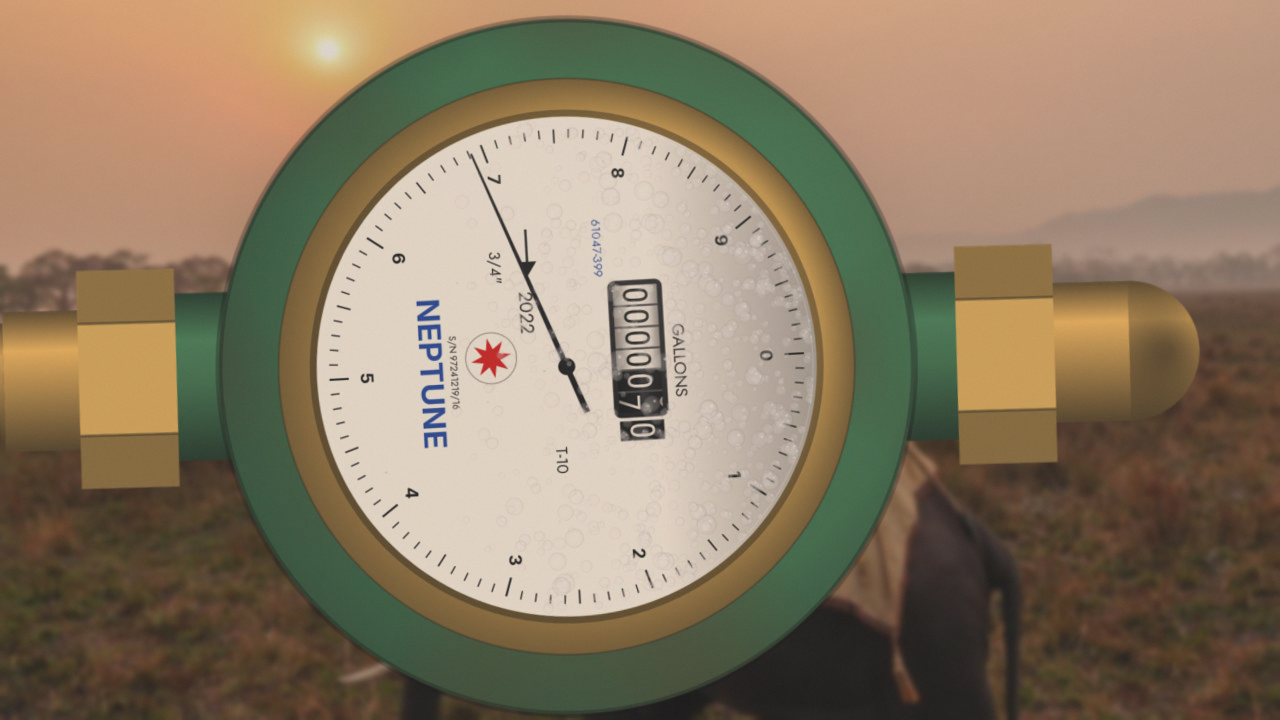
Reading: 66.9 gal
